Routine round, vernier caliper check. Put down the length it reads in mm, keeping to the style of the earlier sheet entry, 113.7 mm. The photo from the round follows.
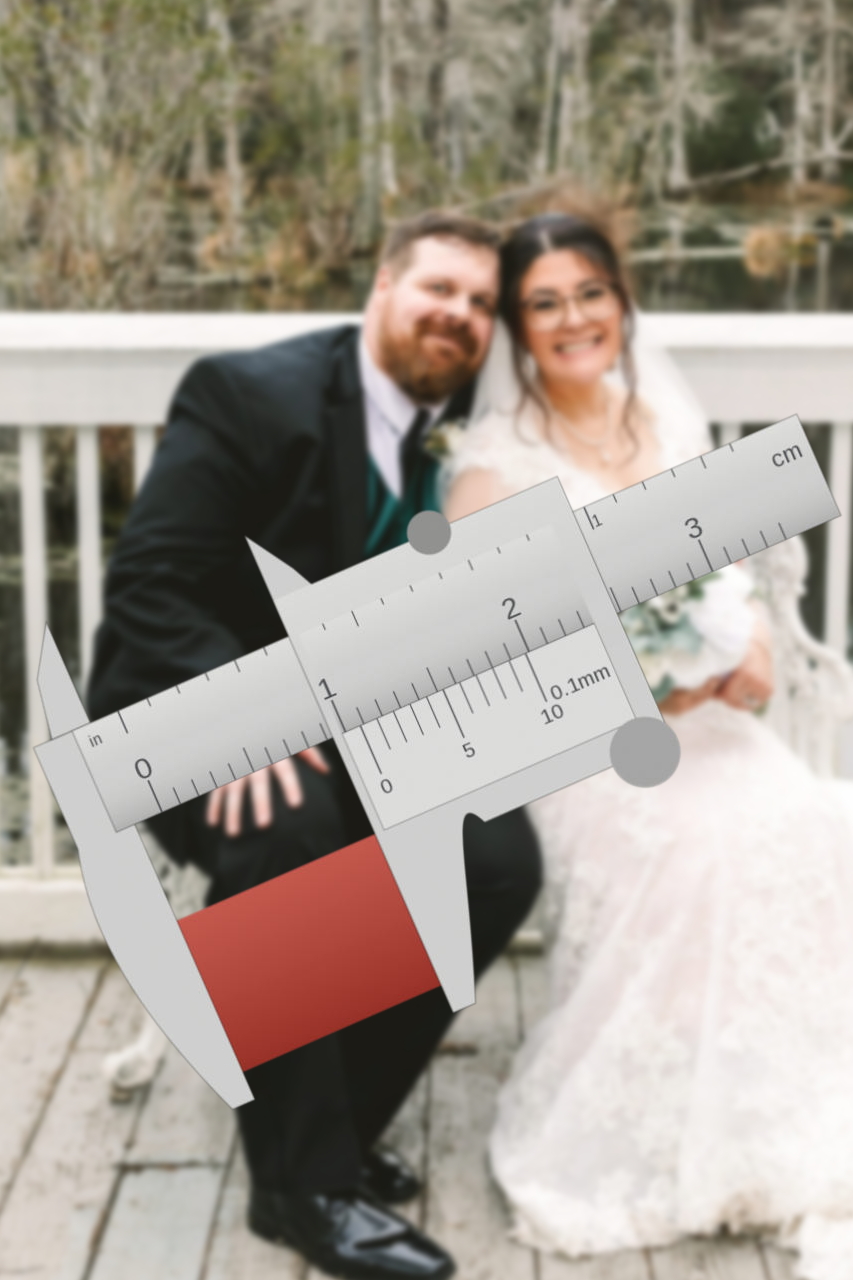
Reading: 10.8 mm
